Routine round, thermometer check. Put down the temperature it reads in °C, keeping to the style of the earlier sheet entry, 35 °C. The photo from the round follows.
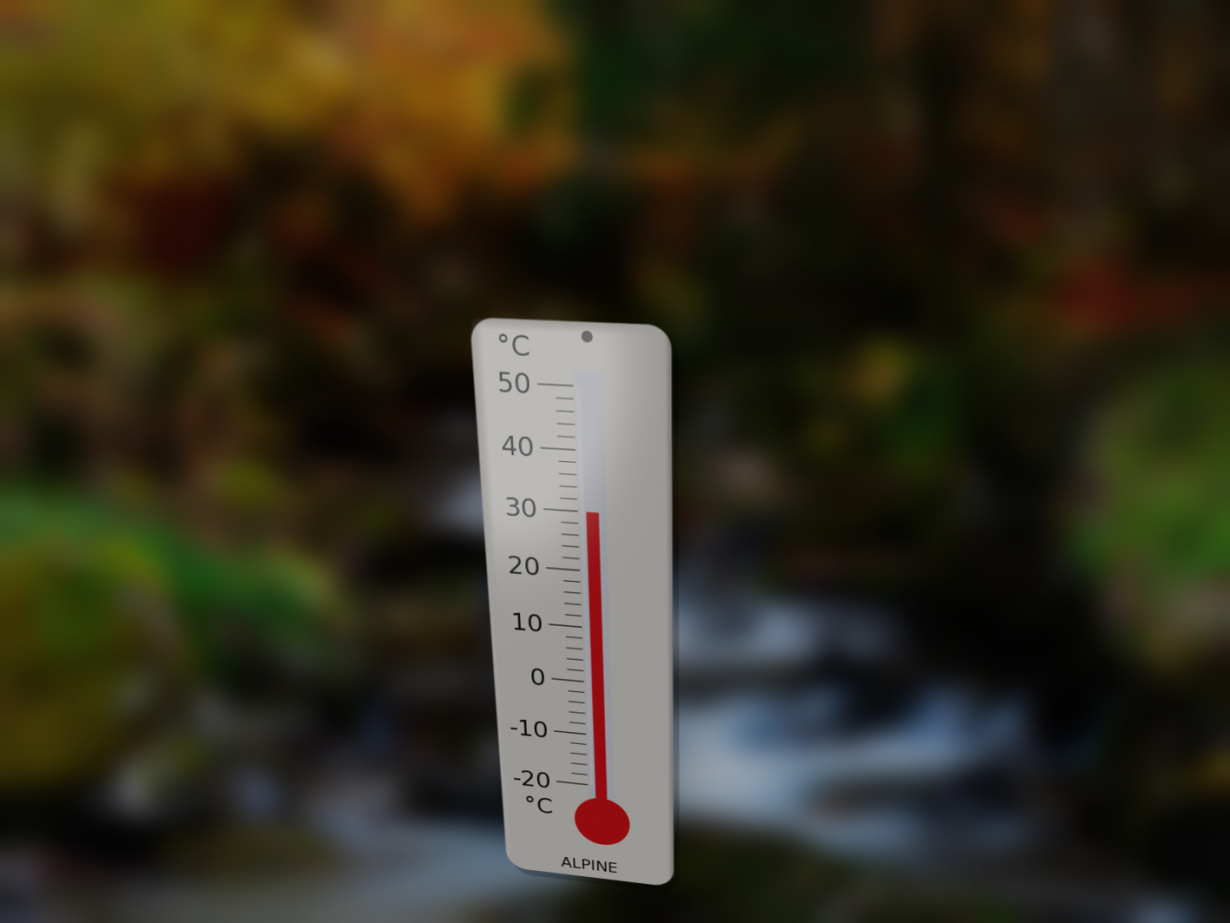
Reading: 30 °C
